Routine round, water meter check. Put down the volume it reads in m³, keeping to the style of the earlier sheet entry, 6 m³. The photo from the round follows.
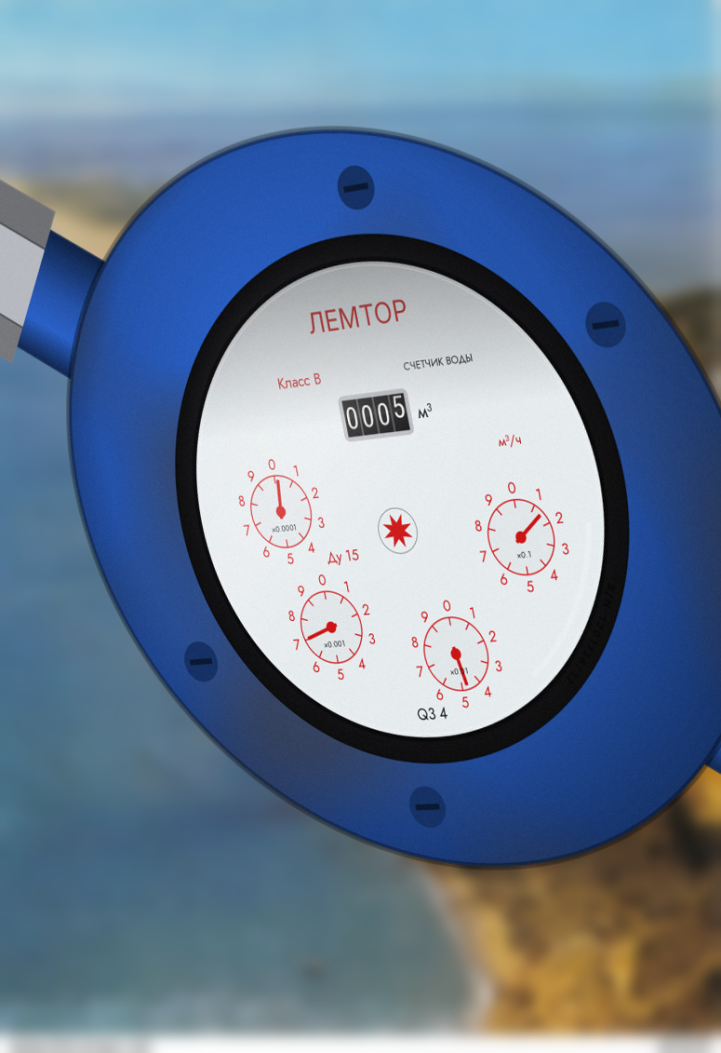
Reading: 5.1470 m³
